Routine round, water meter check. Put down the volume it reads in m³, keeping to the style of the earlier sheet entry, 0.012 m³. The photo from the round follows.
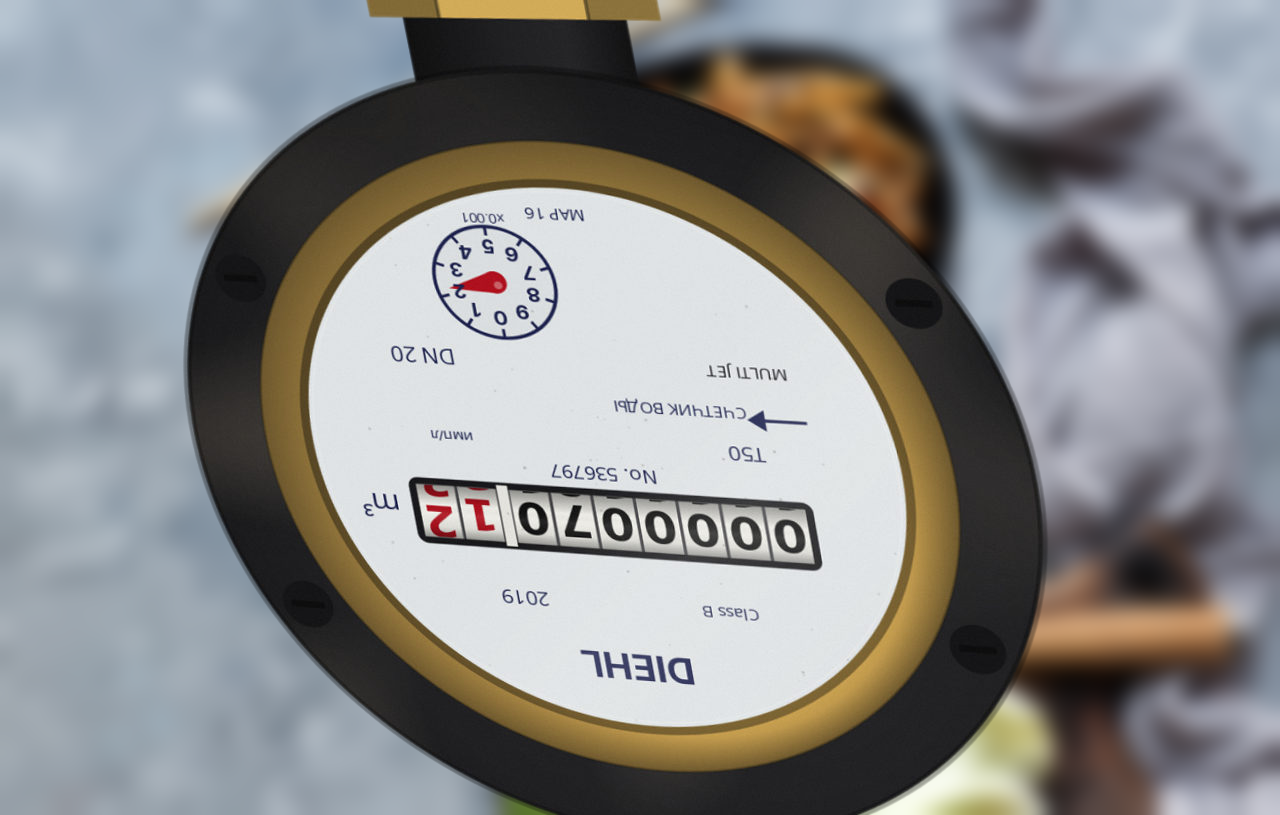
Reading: 70.122 m³
